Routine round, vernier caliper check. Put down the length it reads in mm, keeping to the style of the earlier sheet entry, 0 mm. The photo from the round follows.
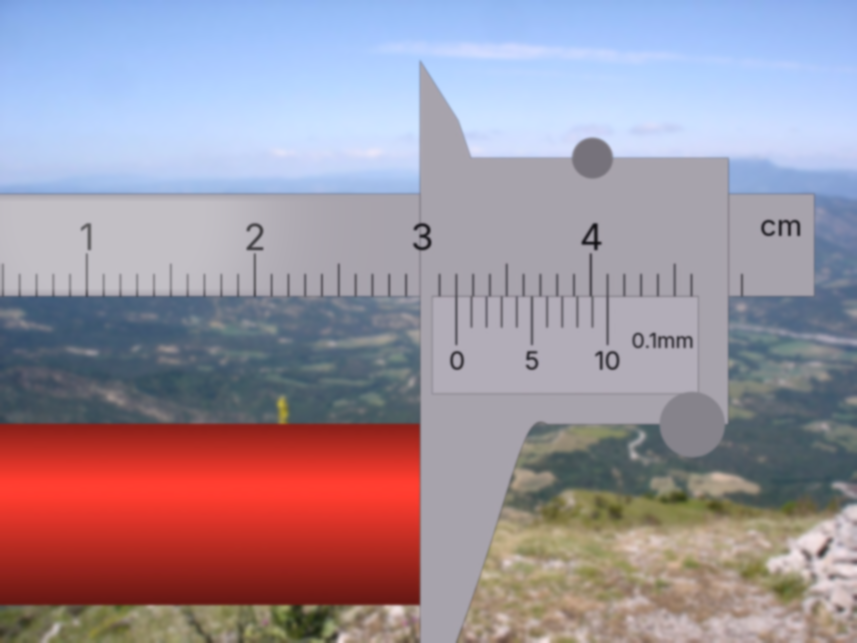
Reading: 32.0 mm
